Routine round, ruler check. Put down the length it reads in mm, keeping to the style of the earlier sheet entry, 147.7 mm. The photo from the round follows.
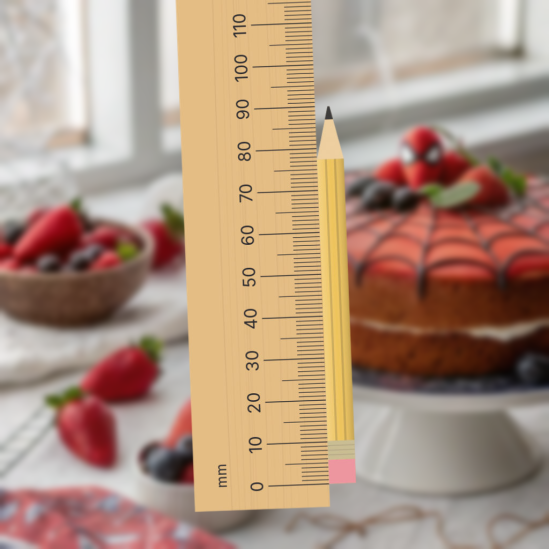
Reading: 90 mm
